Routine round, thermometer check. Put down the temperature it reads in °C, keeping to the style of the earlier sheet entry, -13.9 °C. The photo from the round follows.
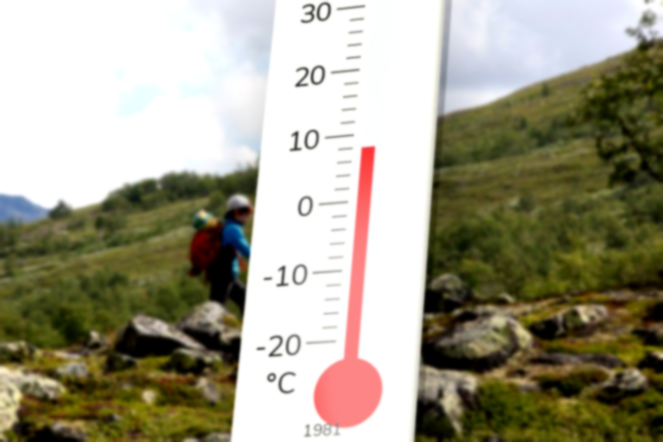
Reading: 8 °C
